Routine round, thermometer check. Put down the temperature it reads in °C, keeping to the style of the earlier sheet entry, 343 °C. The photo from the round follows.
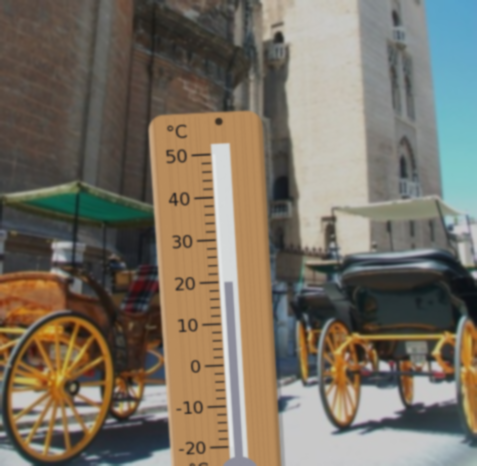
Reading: 20 °C
